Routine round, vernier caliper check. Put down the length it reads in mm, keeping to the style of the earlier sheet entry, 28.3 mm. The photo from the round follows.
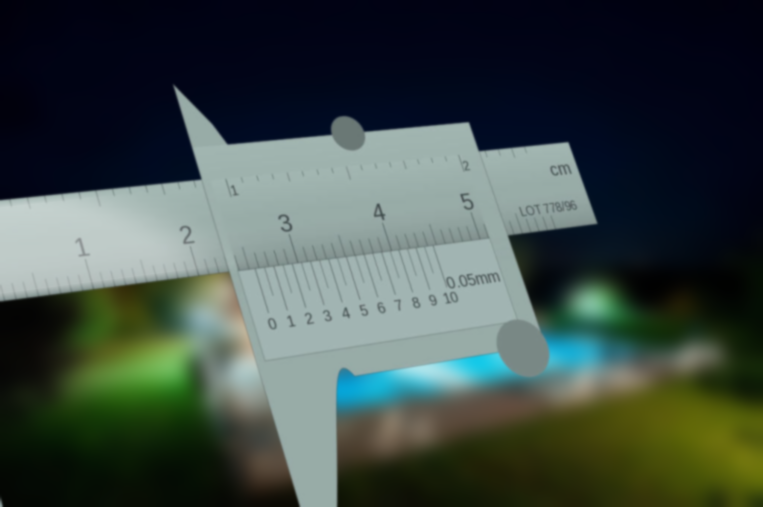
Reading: 25.6 mm
